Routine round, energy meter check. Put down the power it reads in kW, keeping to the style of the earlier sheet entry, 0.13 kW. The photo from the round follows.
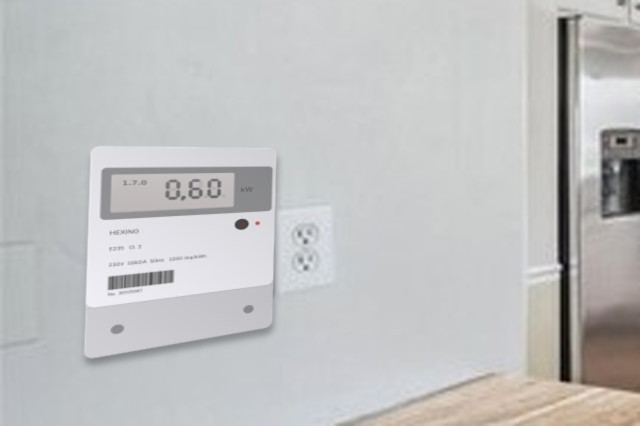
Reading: 0.60 kW
